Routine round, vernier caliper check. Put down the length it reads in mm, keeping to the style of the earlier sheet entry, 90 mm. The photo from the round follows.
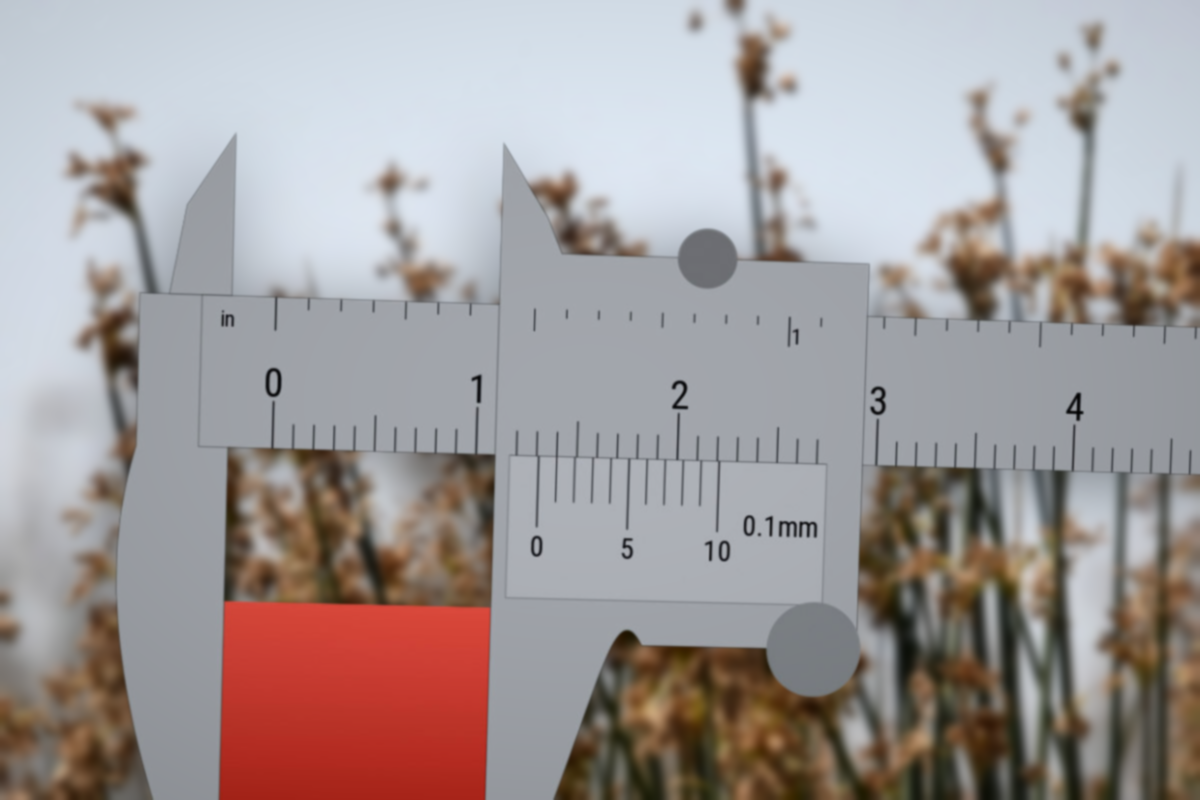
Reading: 13.1 mm
